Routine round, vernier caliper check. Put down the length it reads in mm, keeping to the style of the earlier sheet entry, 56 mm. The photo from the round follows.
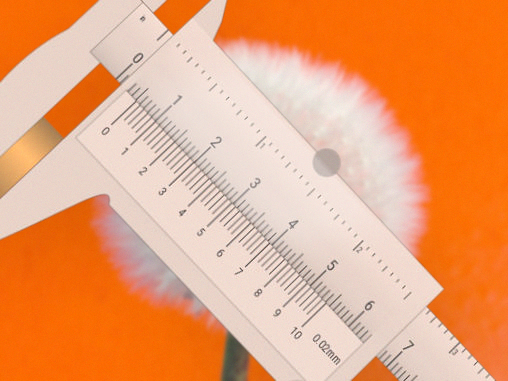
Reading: 5.2 mm
